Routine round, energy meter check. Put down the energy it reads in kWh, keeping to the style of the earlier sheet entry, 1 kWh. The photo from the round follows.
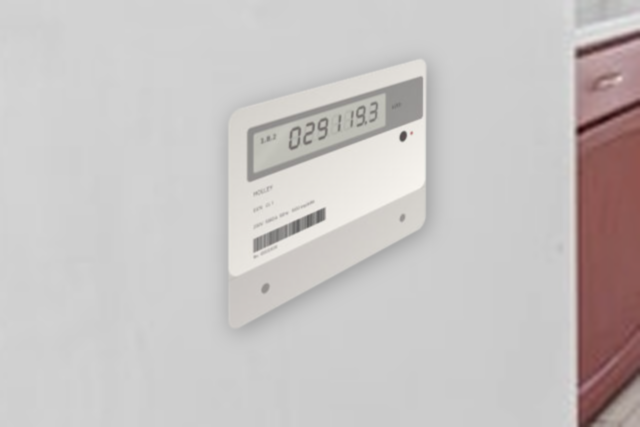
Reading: 29119.3 kWh
